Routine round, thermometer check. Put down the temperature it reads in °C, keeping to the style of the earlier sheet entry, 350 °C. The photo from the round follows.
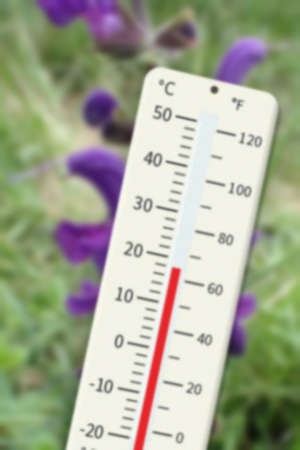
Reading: 18 °C
